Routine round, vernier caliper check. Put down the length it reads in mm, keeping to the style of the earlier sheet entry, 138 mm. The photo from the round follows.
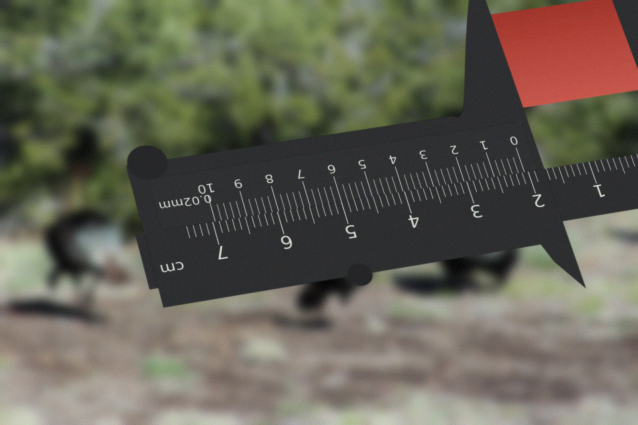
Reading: 20.6 mm
